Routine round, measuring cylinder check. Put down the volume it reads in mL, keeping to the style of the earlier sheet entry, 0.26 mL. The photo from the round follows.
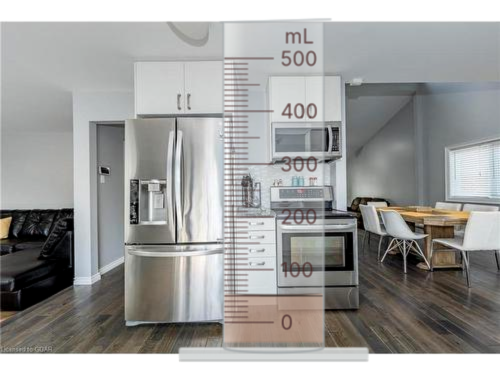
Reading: 50 mL
